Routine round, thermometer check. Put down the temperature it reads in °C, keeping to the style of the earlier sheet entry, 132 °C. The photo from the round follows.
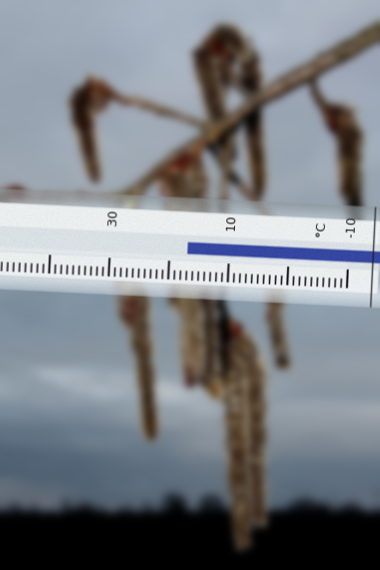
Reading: 17 °C
